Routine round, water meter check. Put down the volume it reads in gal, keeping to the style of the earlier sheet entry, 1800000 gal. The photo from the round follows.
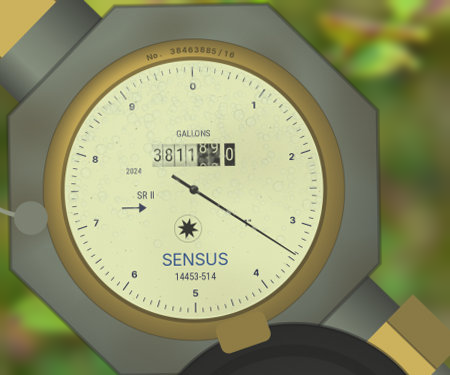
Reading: 3811893.4 gal
